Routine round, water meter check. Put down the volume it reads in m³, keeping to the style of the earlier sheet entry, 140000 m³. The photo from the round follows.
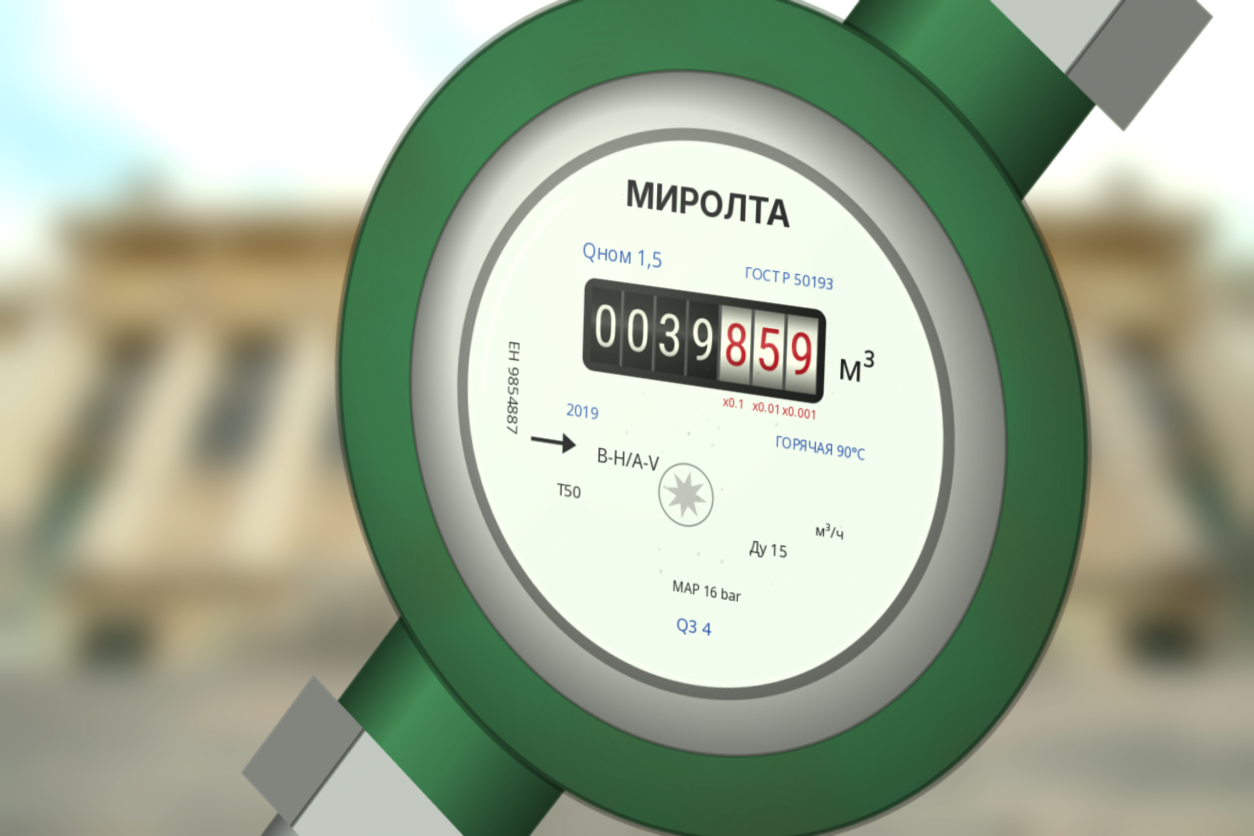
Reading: 39.859 m³
